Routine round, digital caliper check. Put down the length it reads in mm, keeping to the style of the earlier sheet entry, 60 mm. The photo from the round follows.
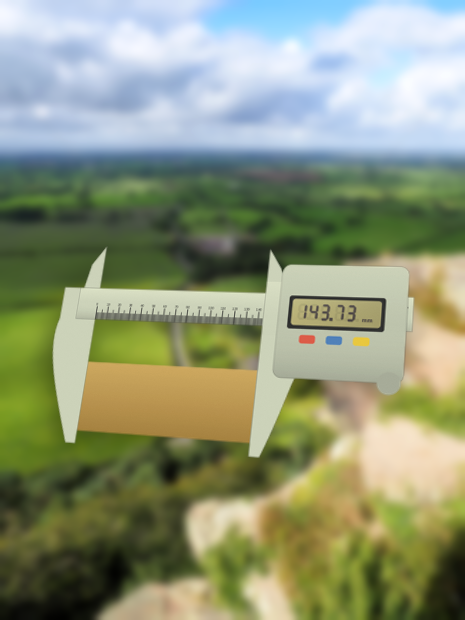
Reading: 143.73 mm
